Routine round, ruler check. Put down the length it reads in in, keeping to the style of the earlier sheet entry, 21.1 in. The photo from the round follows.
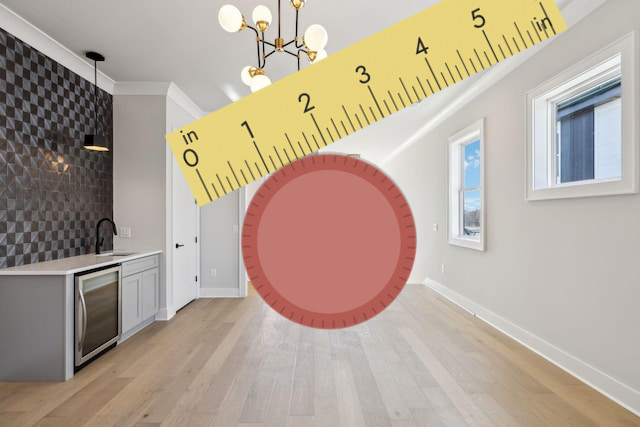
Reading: 2.75 in
